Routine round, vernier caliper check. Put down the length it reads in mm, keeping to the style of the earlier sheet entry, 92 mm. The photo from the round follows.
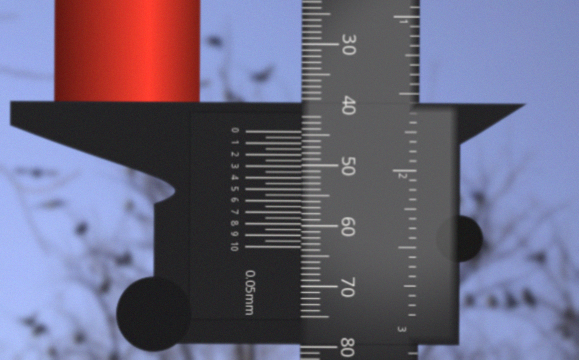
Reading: 44.5 mm
